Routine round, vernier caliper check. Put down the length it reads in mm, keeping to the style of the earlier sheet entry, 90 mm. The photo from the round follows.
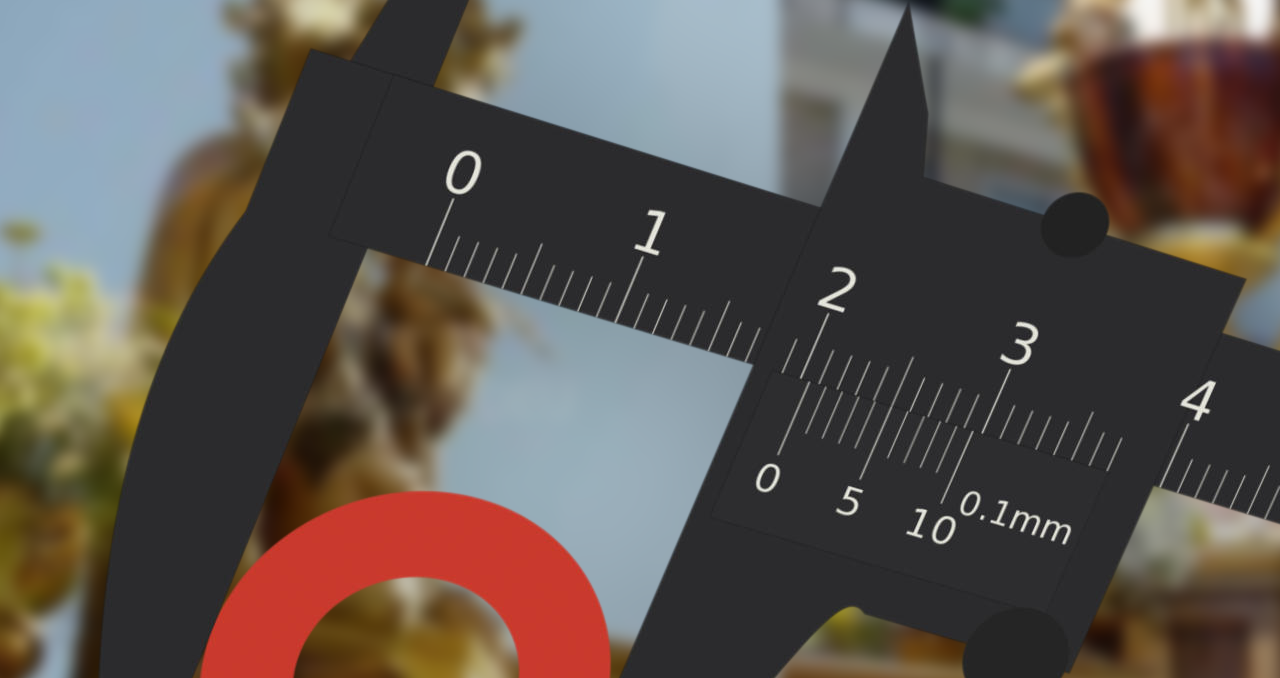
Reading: 20.5 mm
